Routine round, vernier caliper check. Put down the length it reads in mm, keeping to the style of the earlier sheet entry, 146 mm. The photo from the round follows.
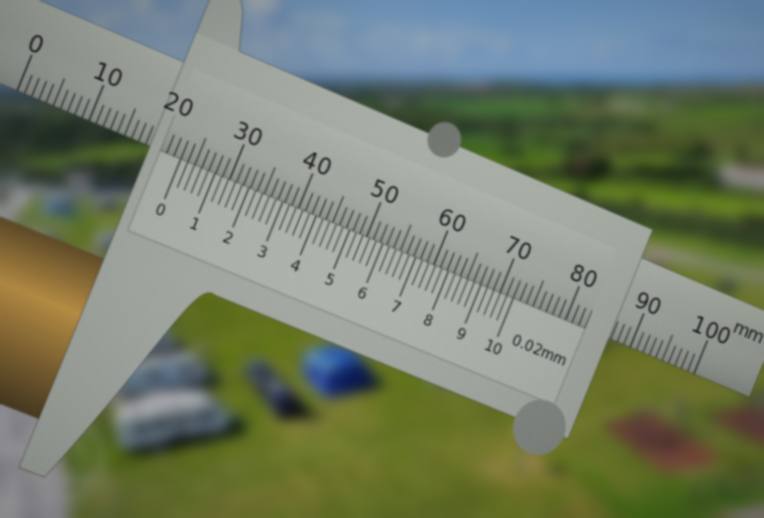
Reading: 23.0 mm
